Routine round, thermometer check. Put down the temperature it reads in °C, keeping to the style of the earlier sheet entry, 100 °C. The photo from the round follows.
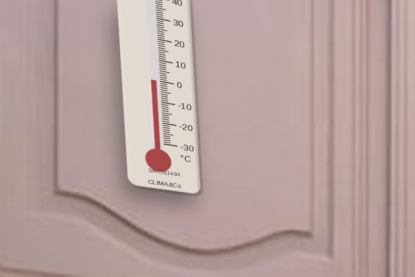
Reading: 0 °C
